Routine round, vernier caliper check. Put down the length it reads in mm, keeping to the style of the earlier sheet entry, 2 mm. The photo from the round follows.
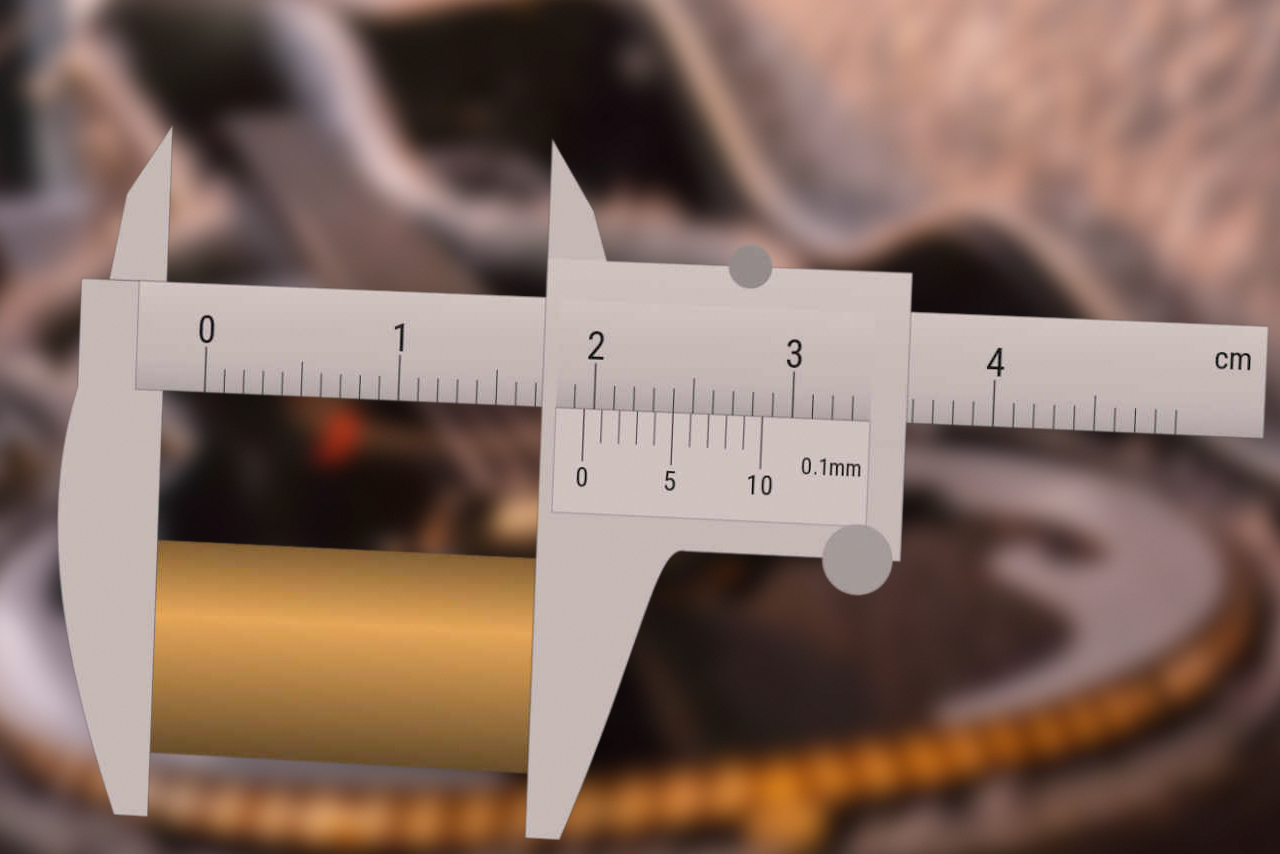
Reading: 19.5 mm
